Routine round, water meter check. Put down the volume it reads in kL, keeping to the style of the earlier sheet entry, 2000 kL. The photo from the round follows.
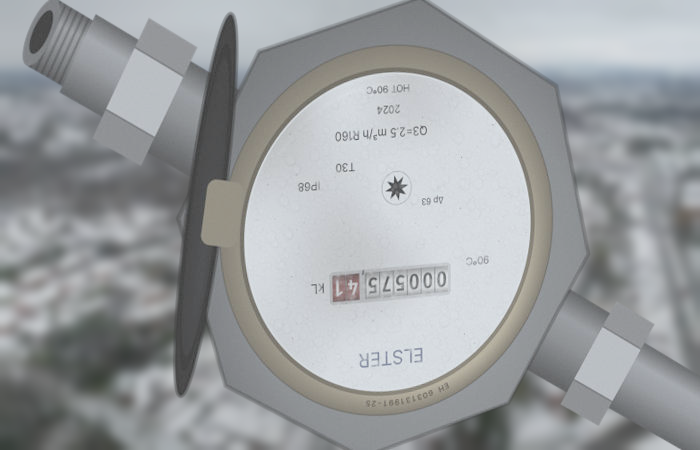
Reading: 575.41 kL
